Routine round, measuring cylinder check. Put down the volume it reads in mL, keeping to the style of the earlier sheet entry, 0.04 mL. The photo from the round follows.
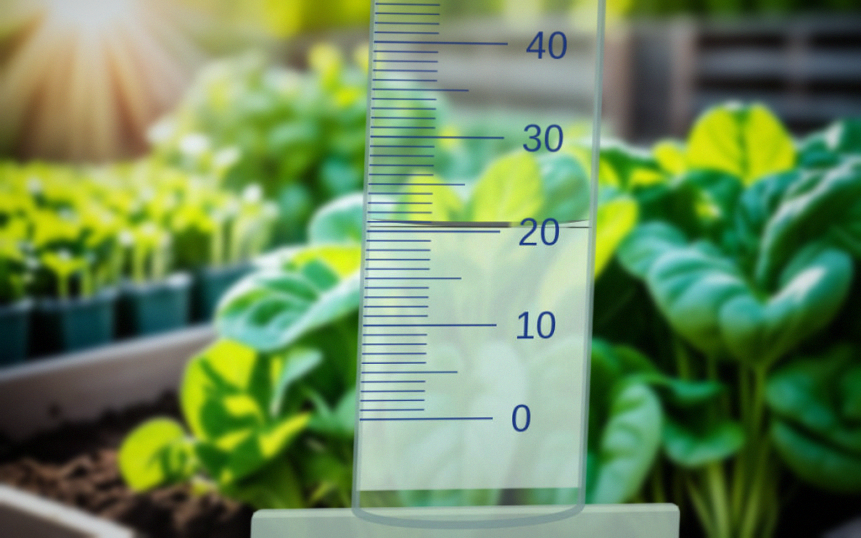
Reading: 20.5 mL
